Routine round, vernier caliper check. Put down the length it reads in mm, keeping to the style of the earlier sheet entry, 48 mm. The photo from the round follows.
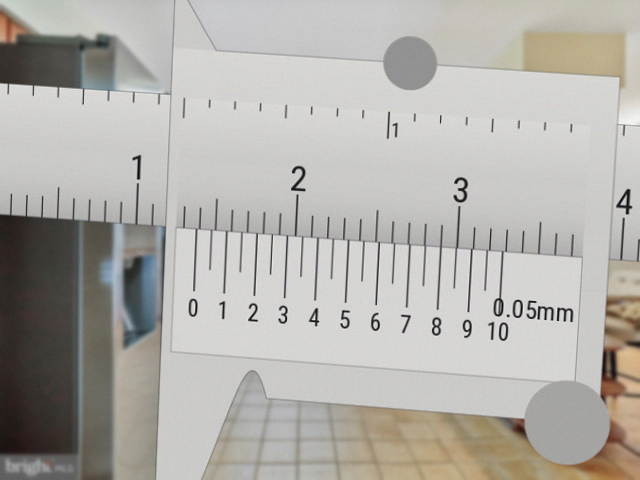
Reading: 13.8 mm
